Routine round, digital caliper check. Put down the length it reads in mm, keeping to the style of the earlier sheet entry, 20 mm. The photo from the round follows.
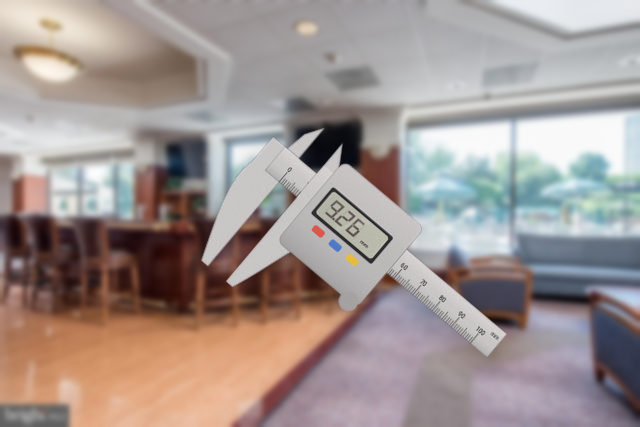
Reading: 9.26 mm
